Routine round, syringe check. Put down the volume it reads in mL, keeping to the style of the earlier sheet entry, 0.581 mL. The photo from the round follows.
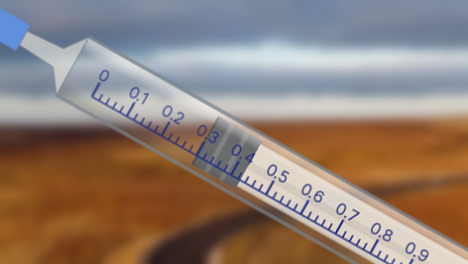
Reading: 0.3 mL
